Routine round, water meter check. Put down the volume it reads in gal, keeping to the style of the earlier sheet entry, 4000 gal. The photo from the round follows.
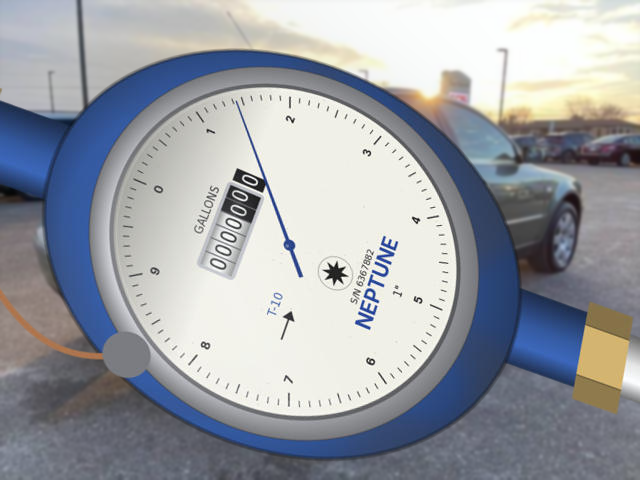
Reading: 1.4 gal
